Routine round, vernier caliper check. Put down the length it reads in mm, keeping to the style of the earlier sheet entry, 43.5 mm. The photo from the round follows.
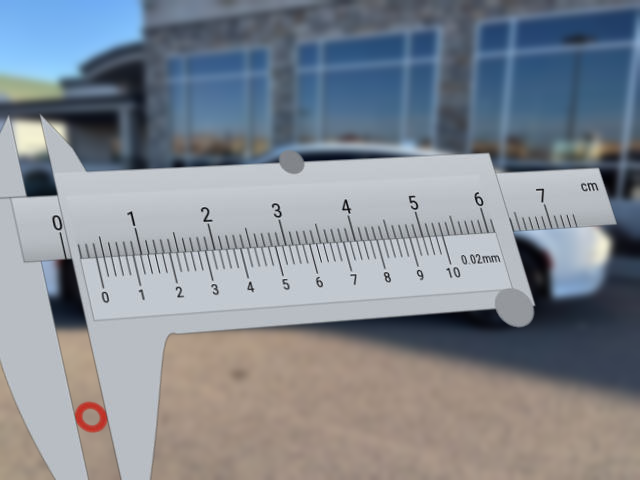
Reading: 4.0 mm
